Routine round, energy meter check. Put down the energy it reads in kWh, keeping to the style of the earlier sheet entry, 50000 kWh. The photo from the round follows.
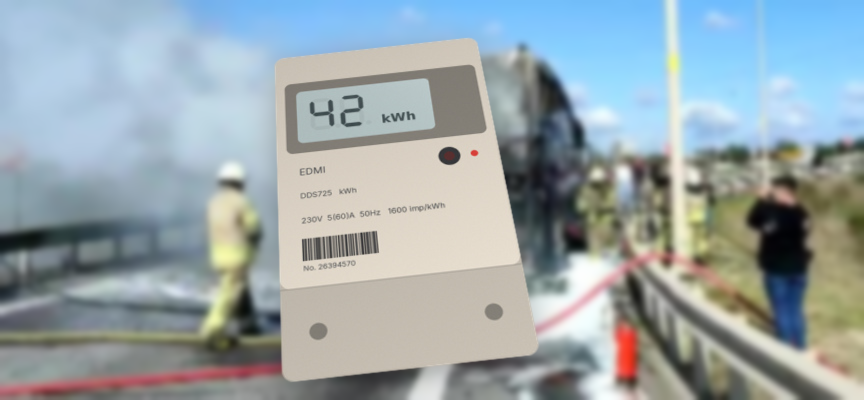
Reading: 42 kWh
